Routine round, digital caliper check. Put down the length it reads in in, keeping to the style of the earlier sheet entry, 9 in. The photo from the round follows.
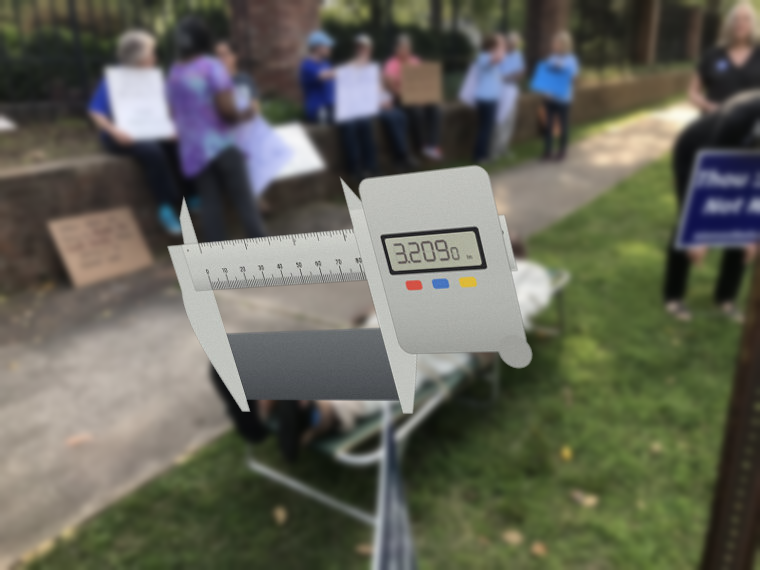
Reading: 3.2090 in
